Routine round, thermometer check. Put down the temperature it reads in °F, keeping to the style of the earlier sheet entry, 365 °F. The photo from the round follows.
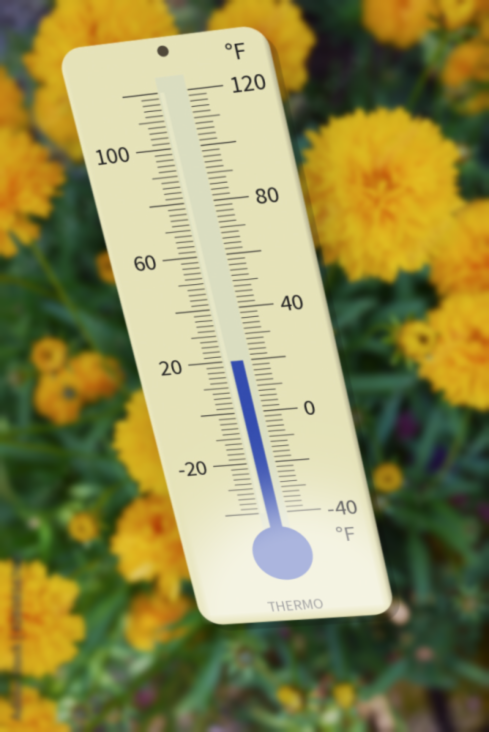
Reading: 20 °F
